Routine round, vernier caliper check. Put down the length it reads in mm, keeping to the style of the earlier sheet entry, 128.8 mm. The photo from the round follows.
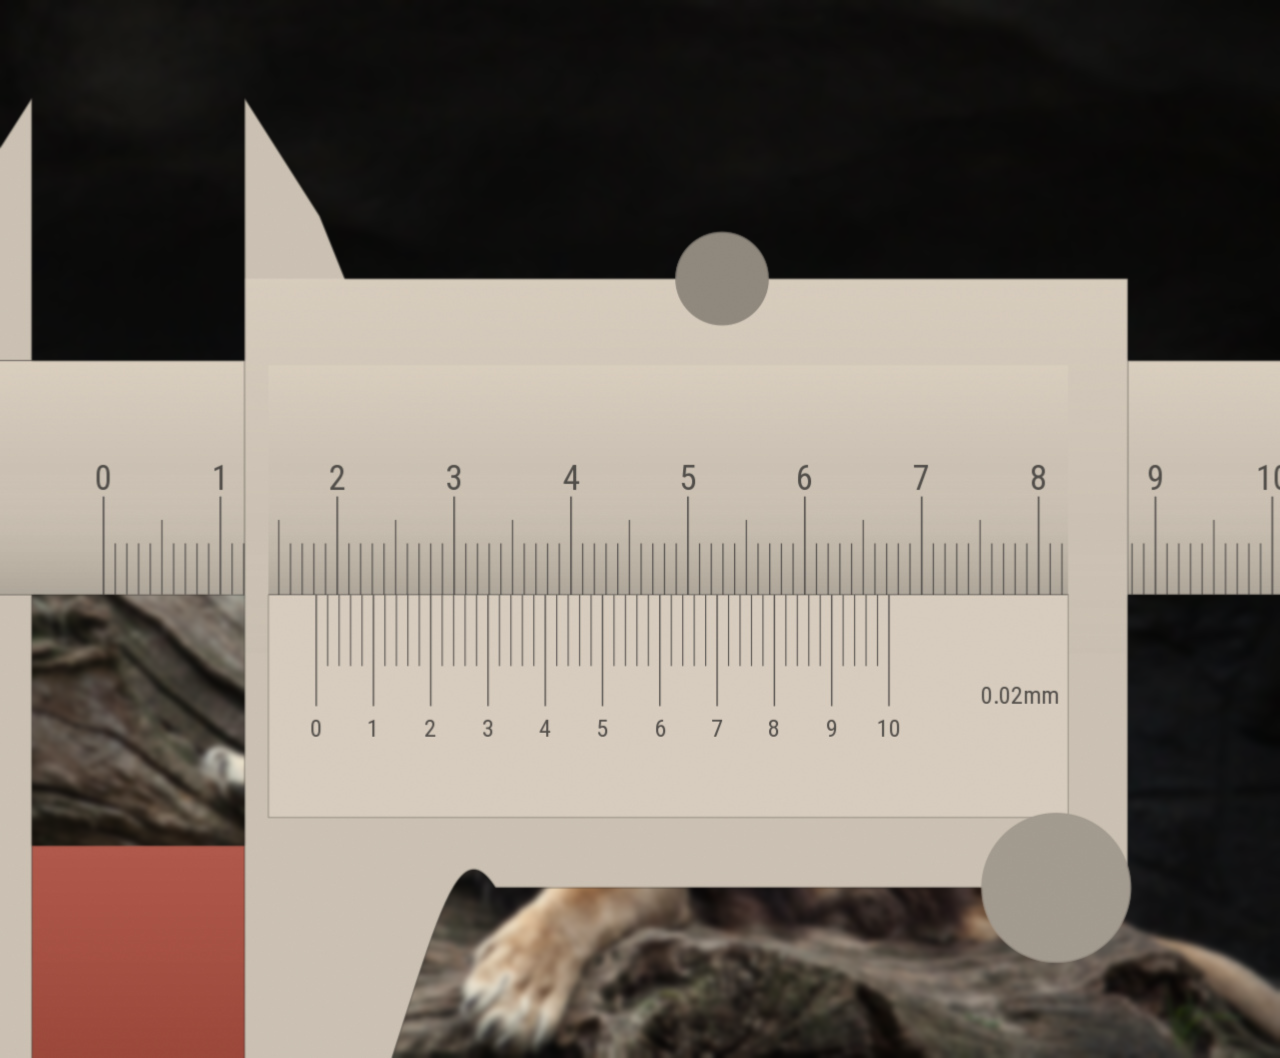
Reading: 18.2 mm
